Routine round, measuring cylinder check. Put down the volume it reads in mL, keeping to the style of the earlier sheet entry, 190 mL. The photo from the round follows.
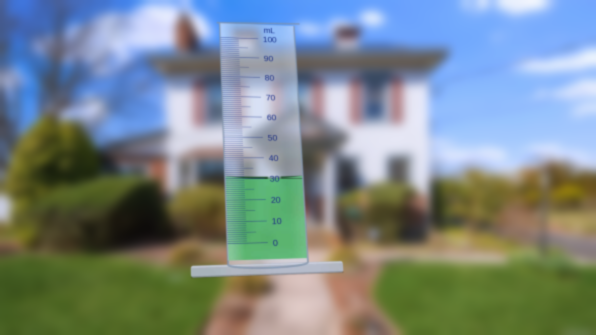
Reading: 30 mL
